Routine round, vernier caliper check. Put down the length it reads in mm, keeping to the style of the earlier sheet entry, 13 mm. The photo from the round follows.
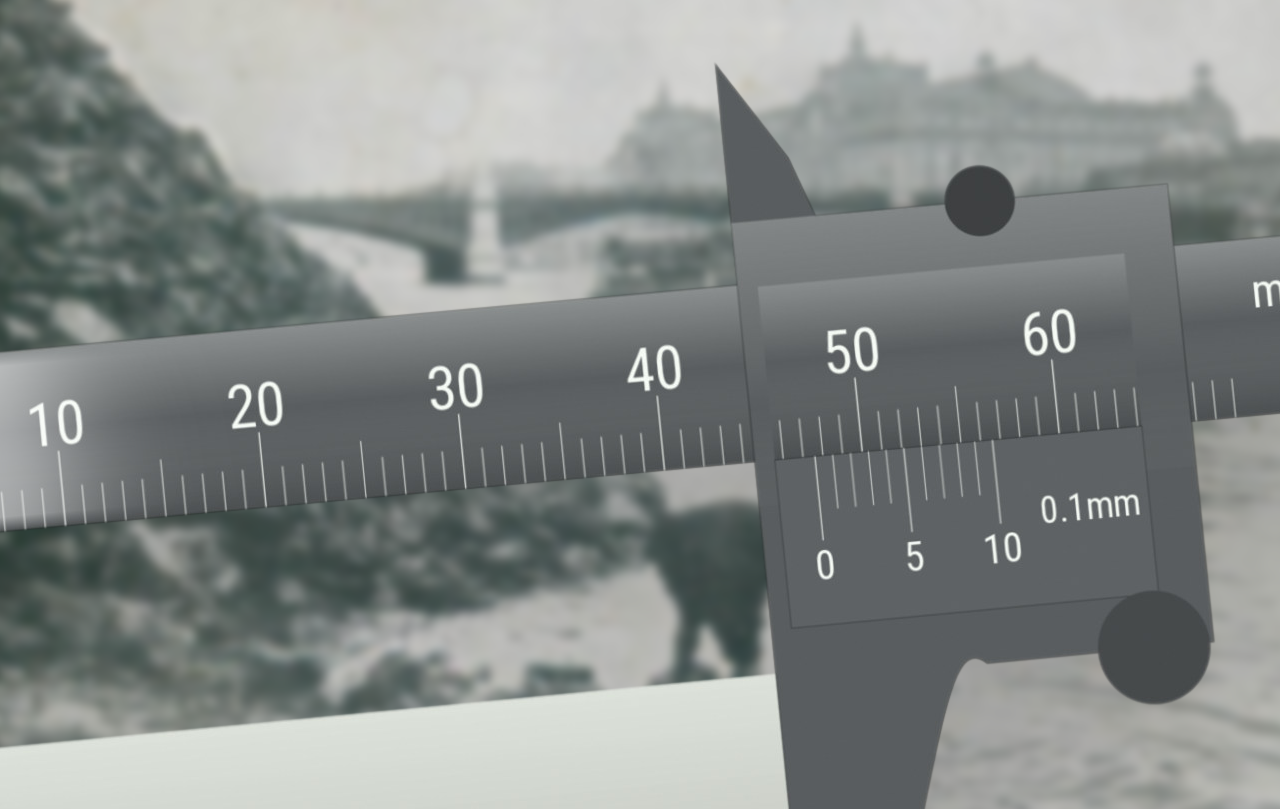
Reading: 47.6 mm
